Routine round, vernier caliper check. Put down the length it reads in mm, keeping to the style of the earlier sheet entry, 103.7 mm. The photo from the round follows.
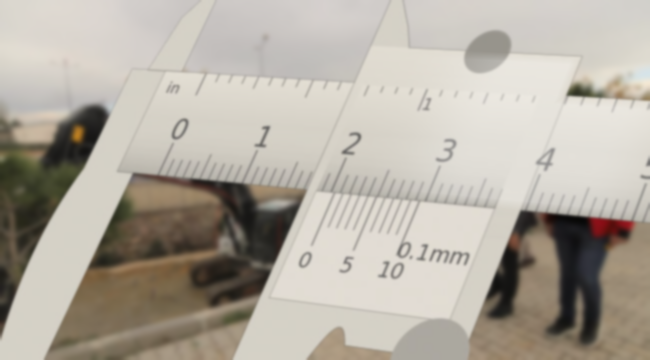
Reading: 20.4 mm
